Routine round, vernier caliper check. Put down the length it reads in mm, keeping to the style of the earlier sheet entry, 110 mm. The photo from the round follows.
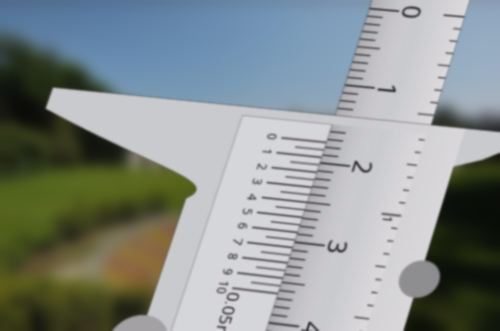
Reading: 17.4 mm
